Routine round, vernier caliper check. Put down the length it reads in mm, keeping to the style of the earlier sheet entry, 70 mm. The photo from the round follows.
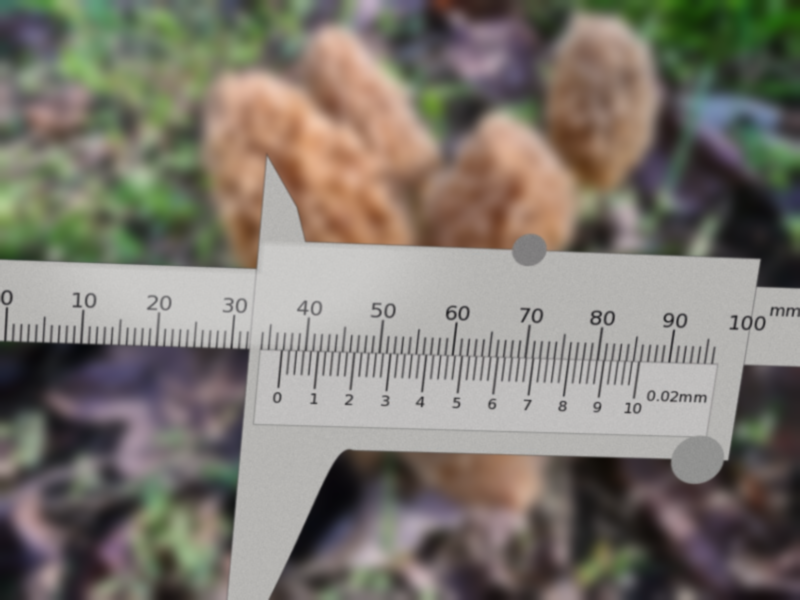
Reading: 36.8 mm
